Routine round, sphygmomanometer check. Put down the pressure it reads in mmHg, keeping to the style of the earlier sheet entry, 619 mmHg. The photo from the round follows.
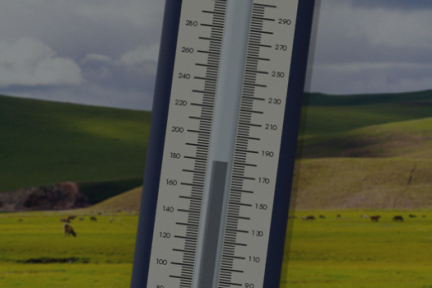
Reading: 180 mmHg
